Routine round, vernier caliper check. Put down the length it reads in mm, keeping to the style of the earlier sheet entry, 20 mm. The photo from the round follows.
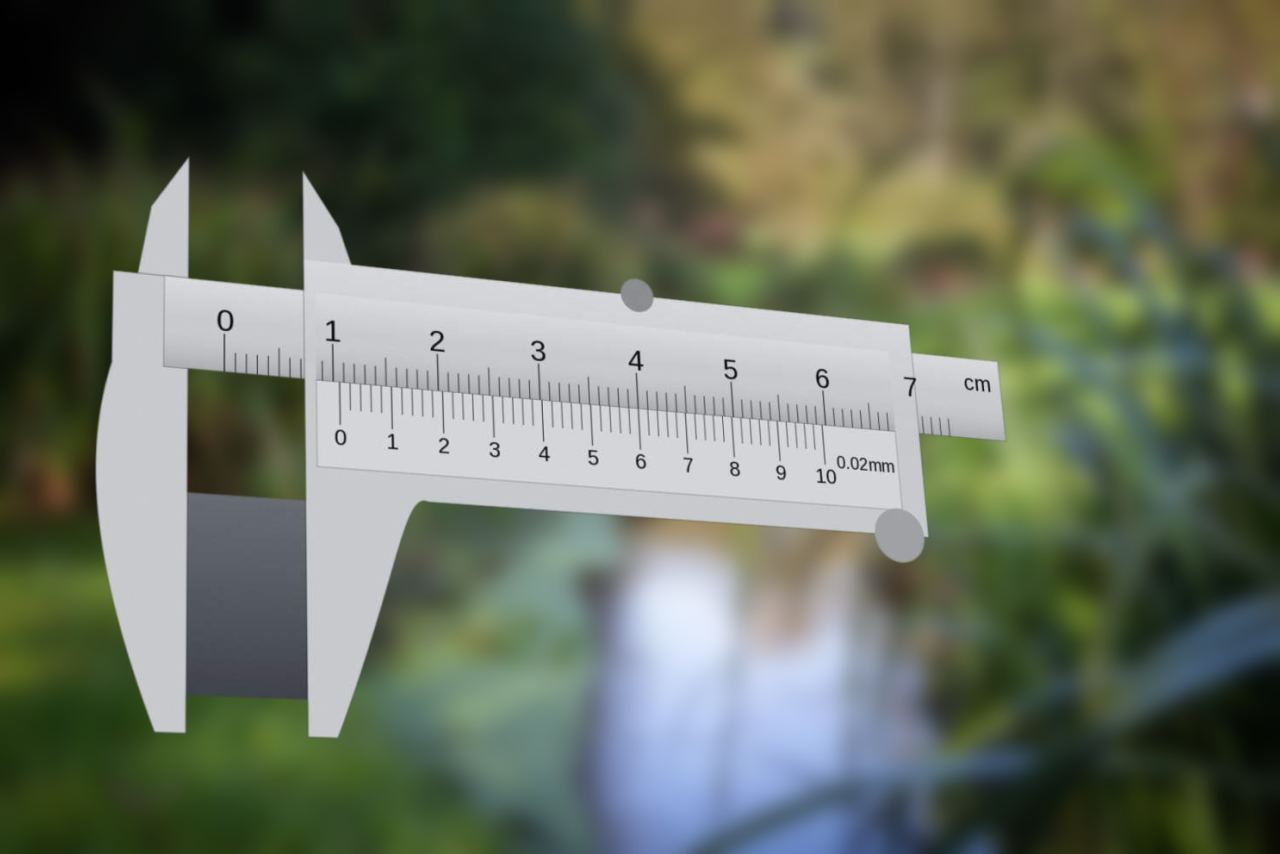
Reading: 10.6 mm
